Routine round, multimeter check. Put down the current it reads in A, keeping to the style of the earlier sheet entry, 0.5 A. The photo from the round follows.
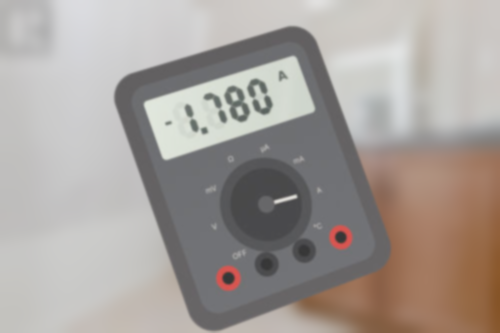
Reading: -1.780 A
